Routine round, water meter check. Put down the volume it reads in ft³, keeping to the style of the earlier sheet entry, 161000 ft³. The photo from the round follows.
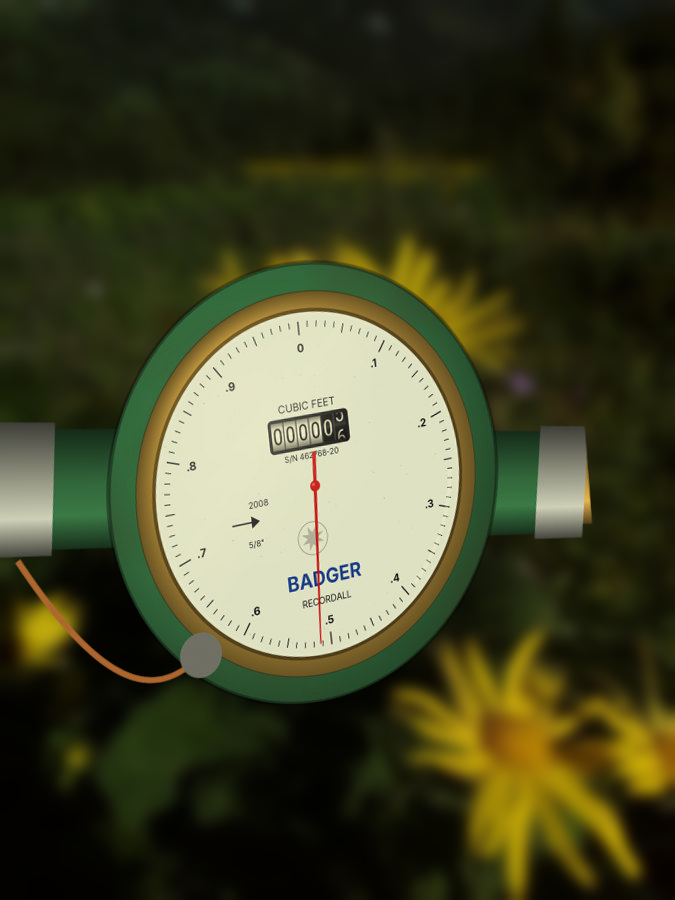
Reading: 5.51 ft³
